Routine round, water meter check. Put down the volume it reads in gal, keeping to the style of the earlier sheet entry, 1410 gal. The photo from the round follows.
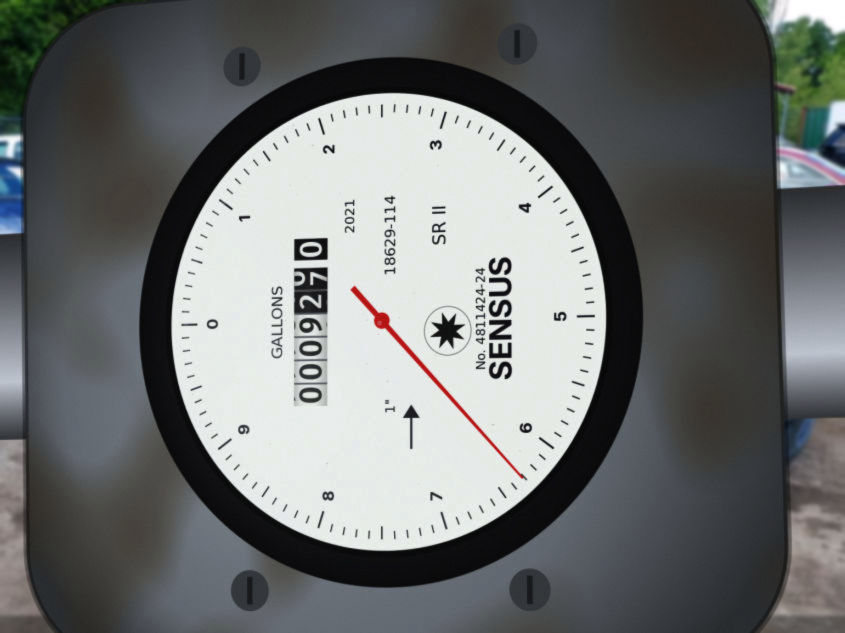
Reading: 9266.3 gal
